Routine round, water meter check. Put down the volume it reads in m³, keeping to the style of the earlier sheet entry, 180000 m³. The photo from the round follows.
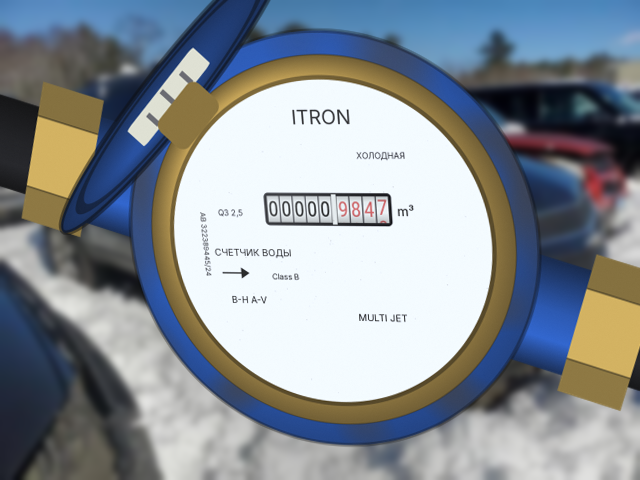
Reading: 0.9847 m³
